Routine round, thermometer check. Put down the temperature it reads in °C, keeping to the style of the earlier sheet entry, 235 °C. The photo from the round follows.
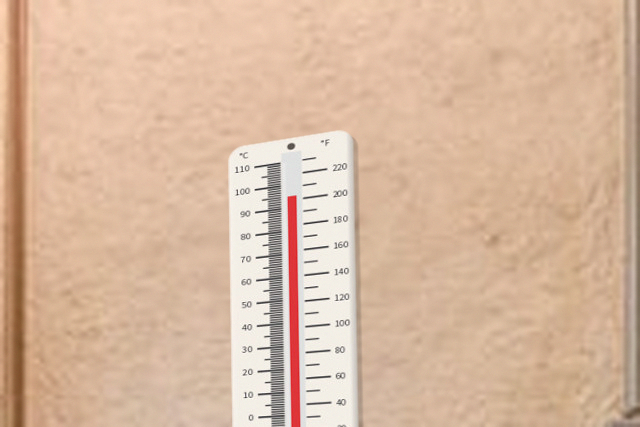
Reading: 95 °C
